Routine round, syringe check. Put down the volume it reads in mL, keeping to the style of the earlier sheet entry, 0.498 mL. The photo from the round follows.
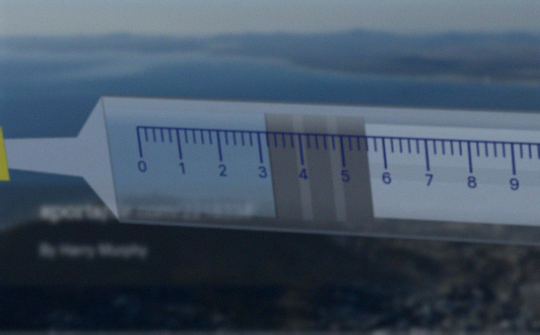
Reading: 3.2 mL
